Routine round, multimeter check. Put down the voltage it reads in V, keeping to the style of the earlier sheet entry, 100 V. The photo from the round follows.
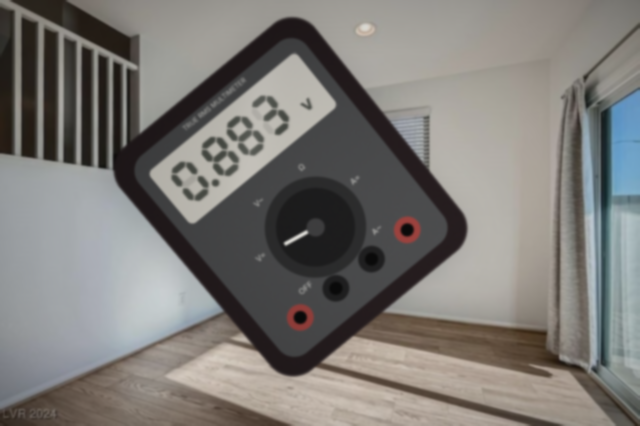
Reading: 0.883 V
